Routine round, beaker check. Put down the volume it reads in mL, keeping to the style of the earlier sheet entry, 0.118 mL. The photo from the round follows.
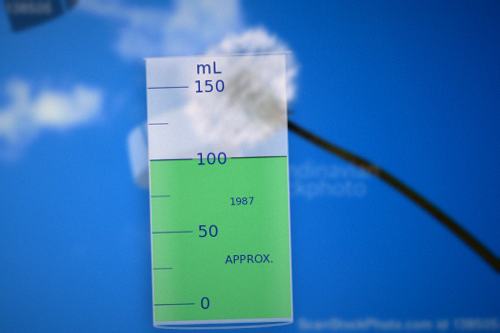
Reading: 100 mL
